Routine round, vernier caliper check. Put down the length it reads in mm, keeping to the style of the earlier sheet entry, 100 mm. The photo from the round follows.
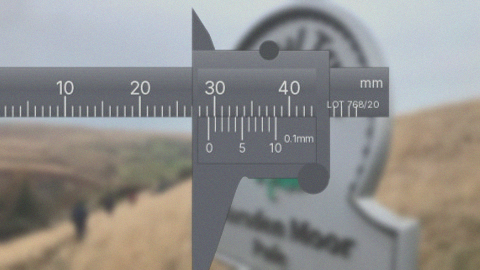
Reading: 29.2 mm
